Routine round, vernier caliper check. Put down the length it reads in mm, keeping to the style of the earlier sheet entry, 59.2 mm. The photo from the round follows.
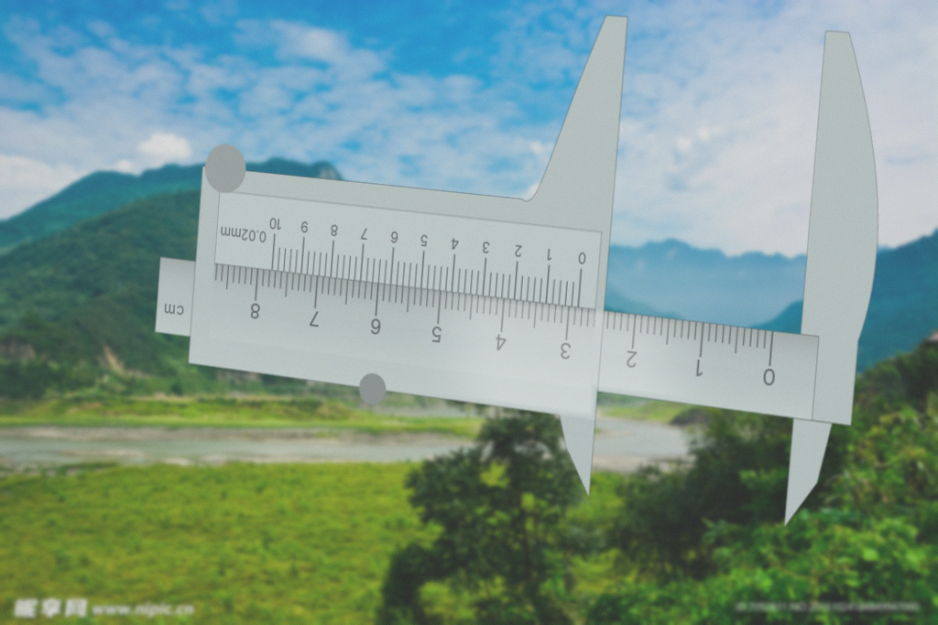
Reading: 28.6 mm
